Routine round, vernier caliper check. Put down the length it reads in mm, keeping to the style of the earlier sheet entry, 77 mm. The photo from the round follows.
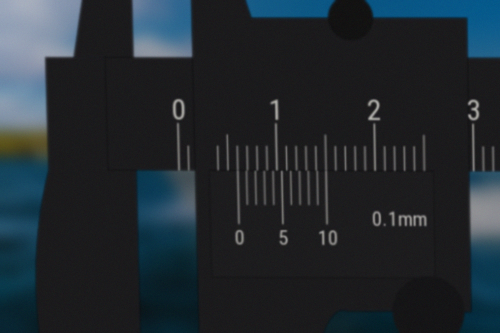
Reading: 6.0 mm
